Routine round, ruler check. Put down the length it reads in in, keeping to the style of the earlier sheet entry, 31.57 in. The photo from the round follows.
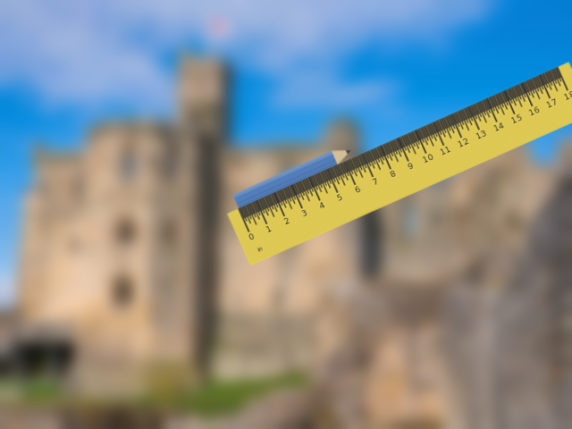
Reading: 6.5 in
